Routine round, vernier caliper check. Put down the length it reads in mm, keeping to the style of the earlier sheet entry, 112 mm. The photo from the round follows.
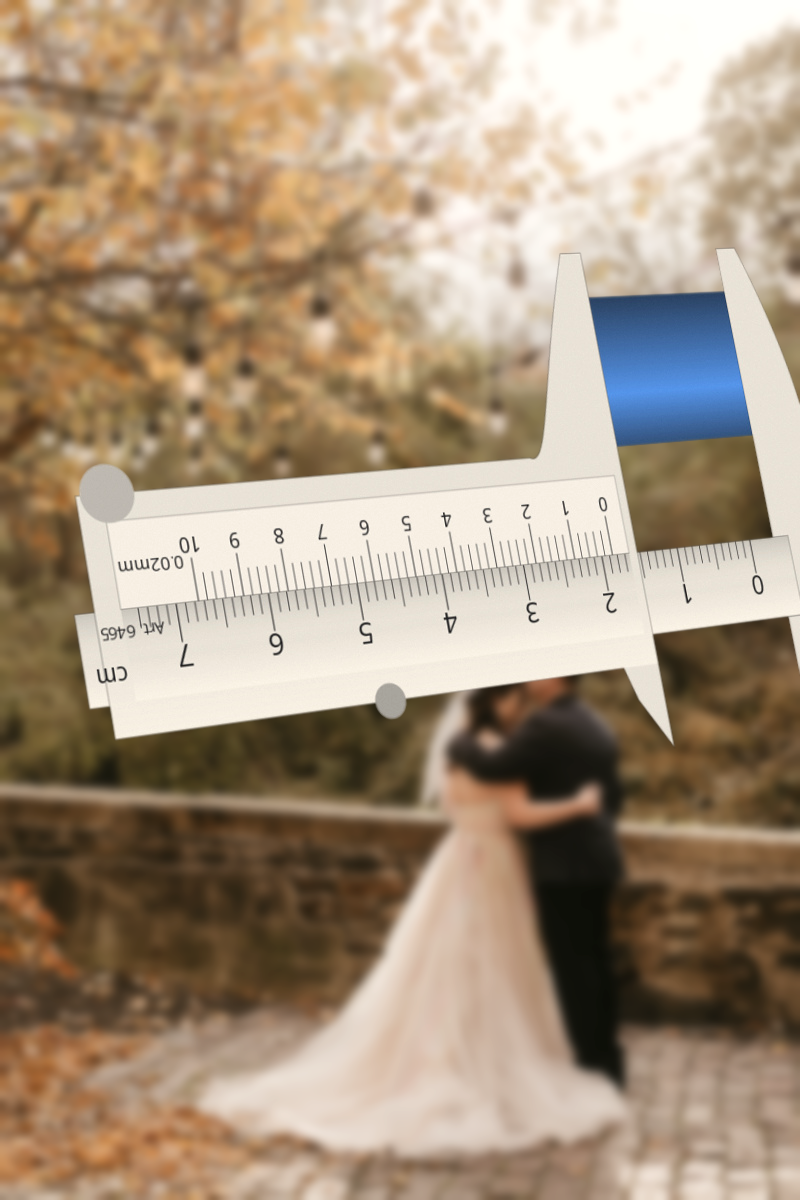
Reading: 18.6 mm
